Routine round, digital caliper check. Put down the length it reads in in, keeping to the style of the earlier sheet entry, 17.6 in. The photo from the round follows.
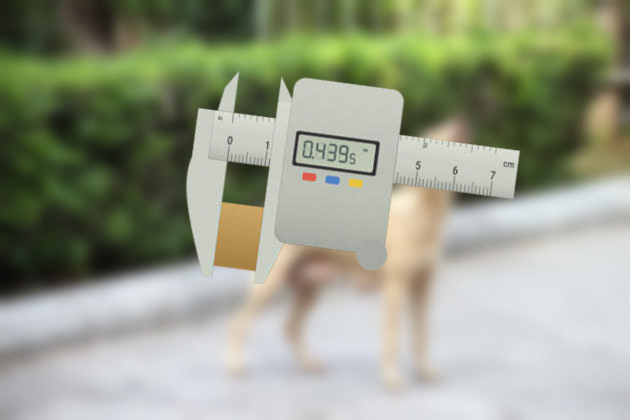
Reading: 0.4395 in
